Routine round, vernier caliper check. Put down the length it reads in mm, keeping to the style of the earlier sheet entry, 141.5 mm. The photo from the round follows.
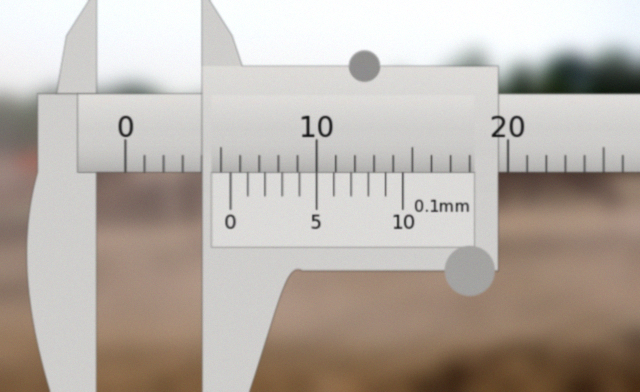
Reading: 5.5 mm
